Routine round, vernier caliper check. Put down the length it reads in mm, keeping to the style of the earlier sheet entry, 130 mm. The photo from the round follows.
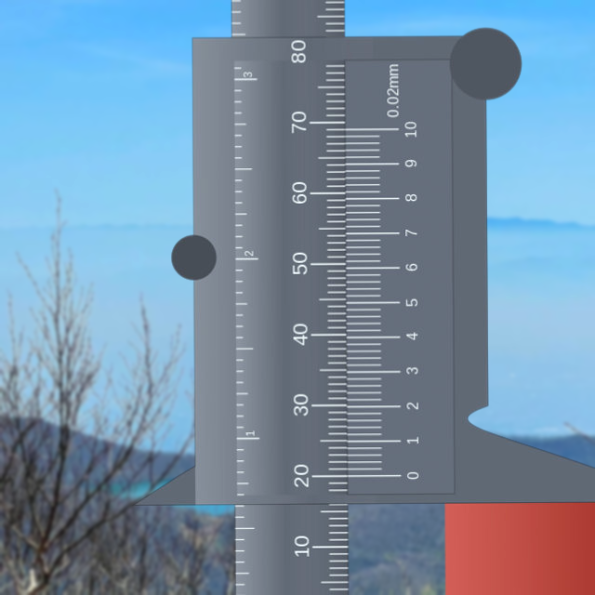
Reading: 20.0 mm
